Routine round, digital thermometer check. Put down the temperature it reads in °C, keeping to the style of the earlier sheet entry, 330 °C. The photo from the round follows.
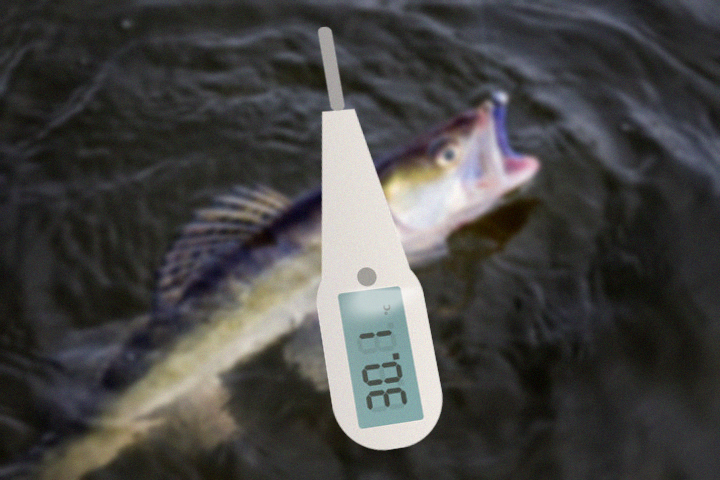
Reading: 30.1 °C
